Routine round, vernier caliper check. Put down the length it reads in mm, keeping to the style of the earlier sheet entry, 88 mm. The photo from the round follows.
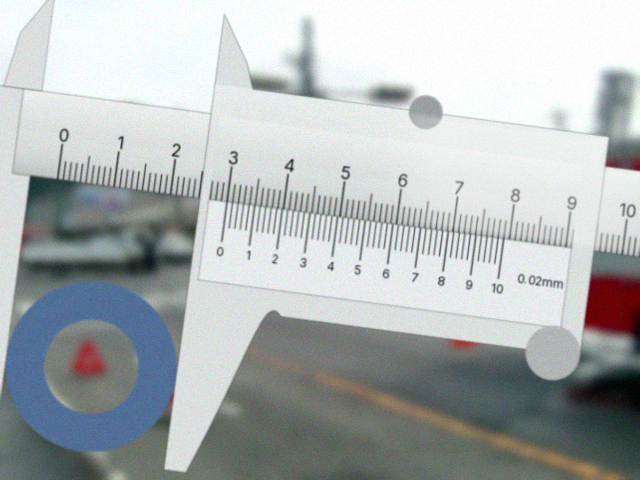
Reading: 30.0 mm
